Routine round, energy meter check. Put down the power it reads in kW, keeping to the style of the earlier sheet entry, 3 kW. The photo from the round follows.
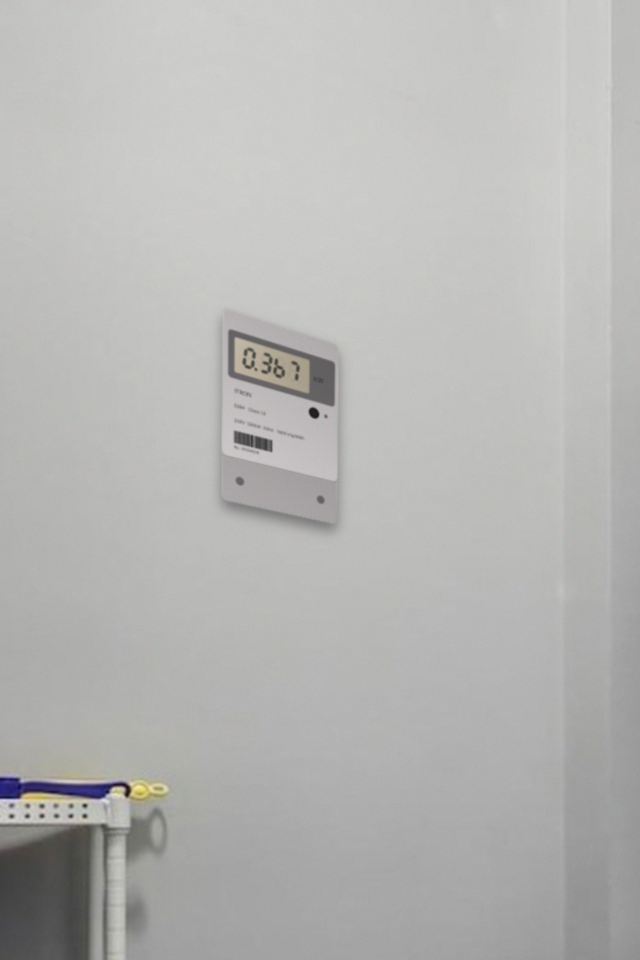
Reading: 0.367 kW
